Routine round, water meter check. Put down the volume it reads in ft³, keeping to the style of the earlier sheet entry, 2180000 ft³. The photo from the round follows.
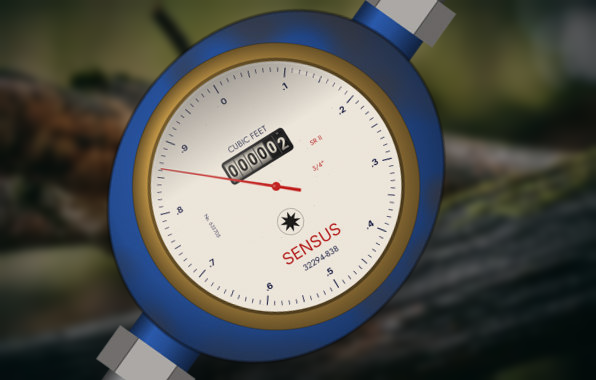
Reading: 1.86 ft³
